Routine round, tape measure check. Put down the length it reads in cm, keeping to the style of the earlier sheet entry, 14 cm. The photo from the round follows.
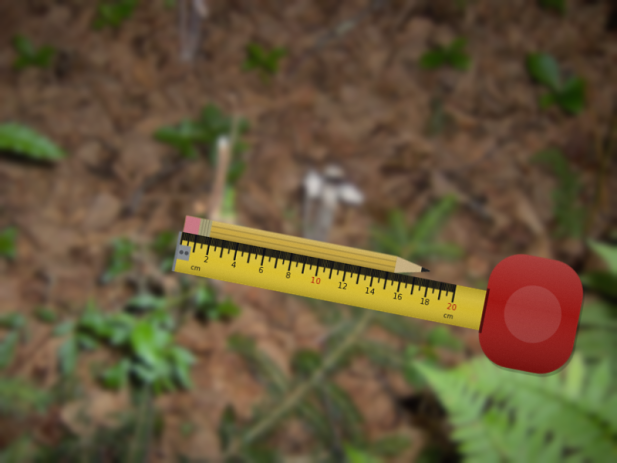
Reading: 18 cm
